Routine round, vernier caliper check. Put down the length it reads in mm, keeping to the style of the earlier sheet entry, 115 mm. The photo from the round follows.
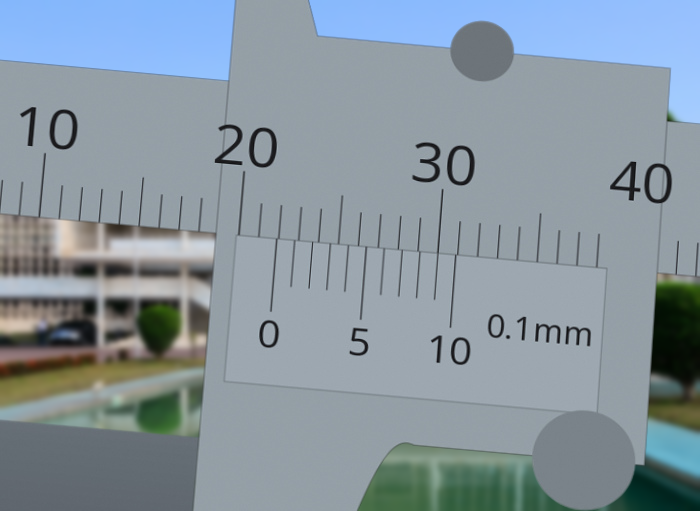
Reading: 21.9 mm
